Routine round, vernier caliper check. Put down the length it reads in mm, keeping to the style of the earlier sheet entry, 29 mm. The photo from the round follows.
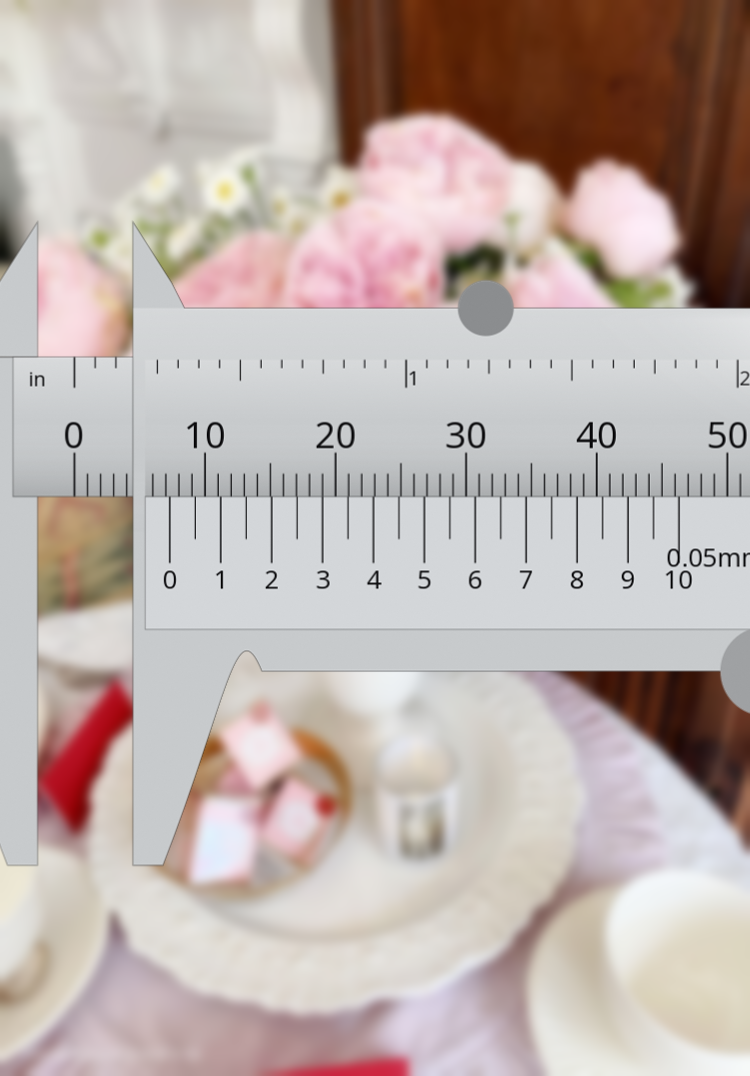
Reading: 7.3 mm
